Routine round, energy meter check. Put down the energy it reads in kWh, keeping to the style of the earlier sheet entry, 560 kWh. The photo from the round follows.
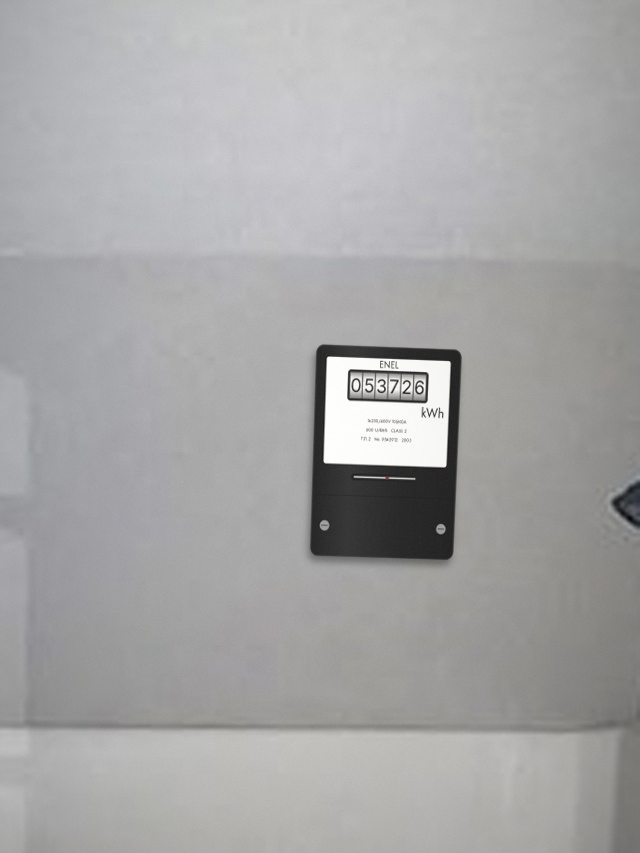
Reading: 53726 kWh
